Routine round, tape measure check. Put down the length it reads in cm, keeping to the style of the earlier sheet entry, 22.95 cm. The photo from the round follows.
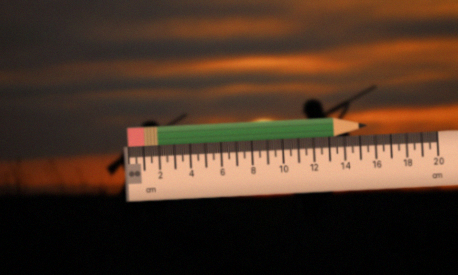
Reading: 15.5 cm
